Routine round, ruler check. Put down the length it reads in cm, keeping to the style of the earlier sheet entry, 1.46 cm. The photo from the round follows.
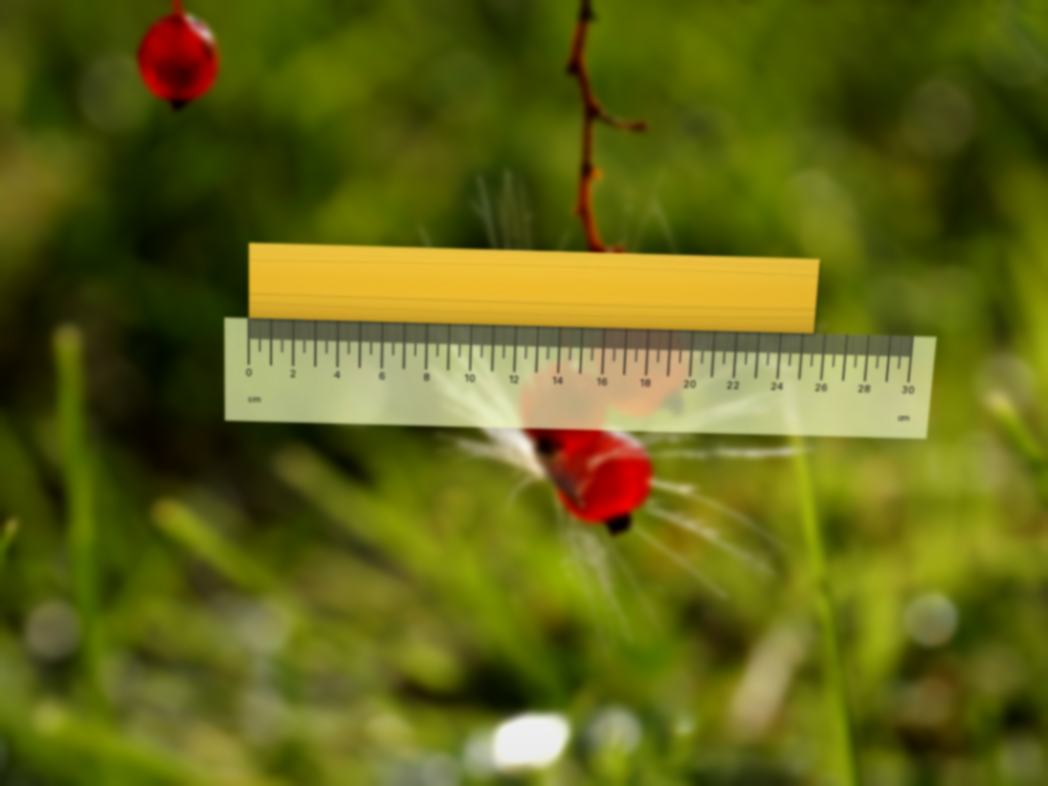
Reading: 25.5 cm
